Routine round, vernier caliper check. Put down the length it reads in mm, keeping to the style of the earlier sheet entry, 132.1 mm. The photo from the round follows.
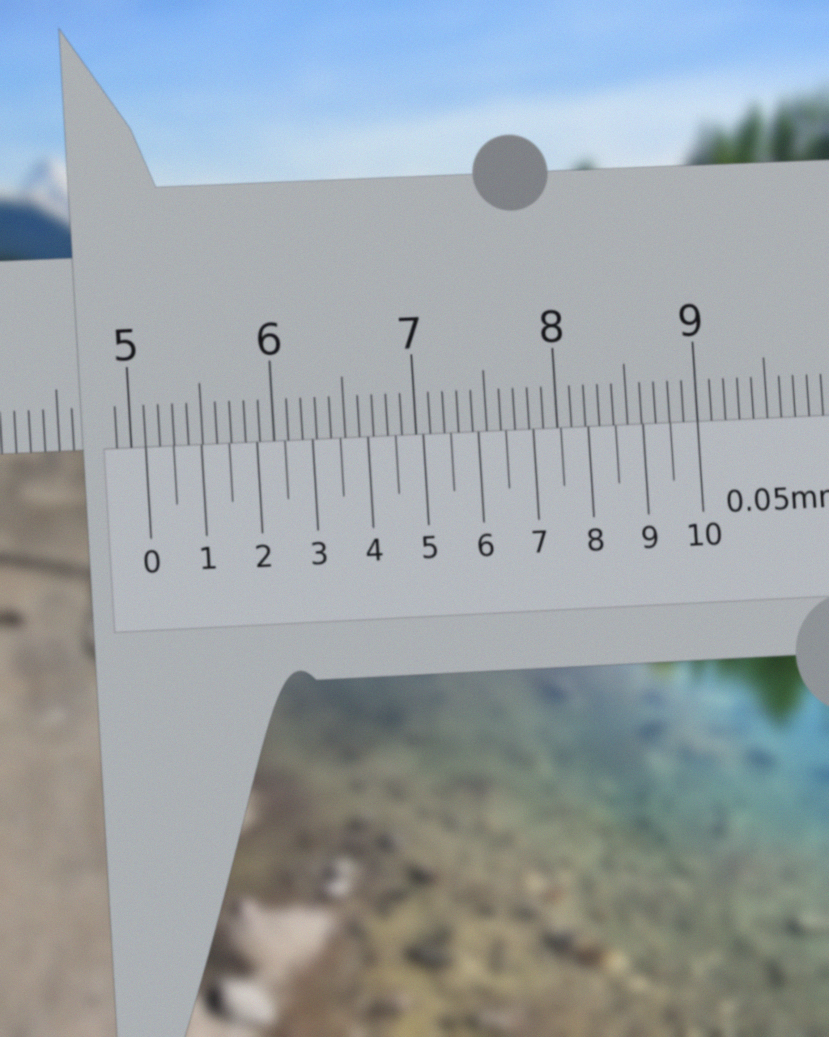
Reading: 51.0 mm
